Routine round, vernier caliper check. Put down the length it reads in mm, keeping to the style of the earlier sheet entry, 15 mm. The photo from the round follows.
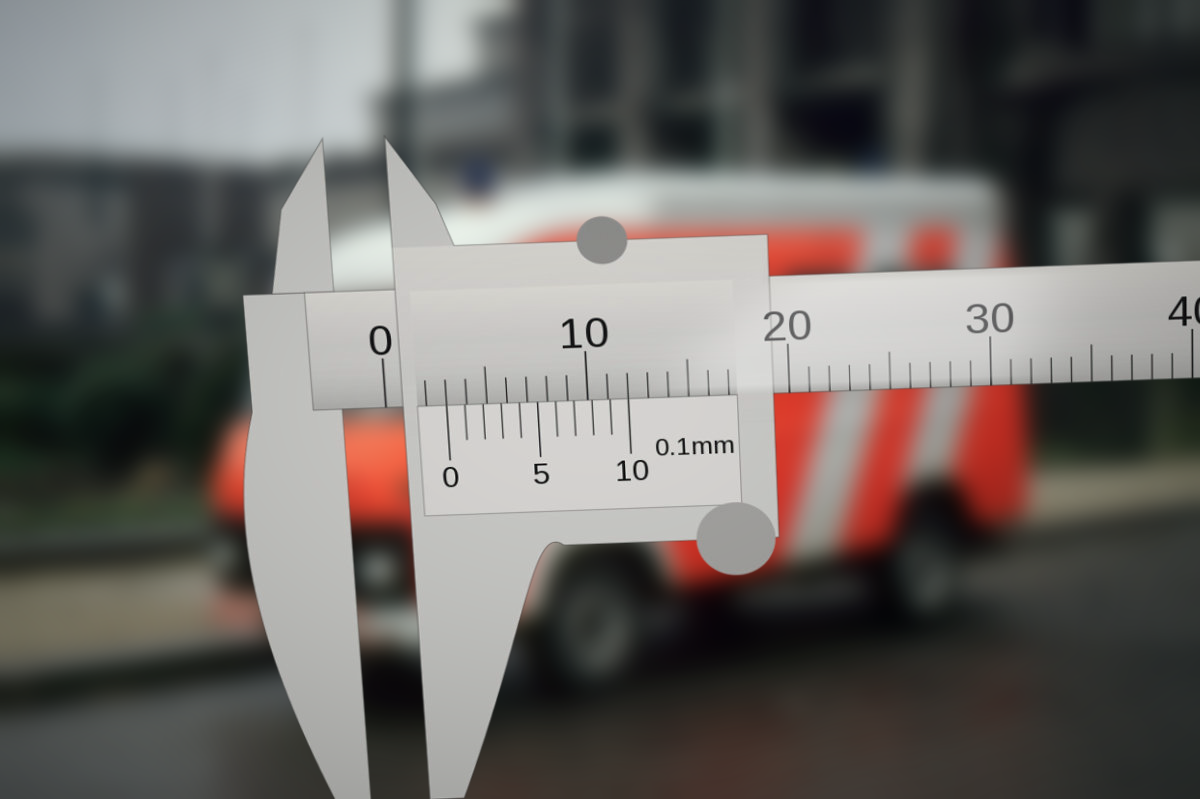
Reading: 3.0 mm
